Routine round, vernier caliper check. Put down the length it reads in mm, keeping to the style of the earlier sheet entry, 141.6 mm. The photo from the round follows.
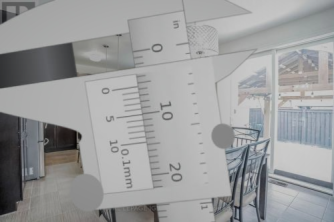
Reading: 5.6 mm
